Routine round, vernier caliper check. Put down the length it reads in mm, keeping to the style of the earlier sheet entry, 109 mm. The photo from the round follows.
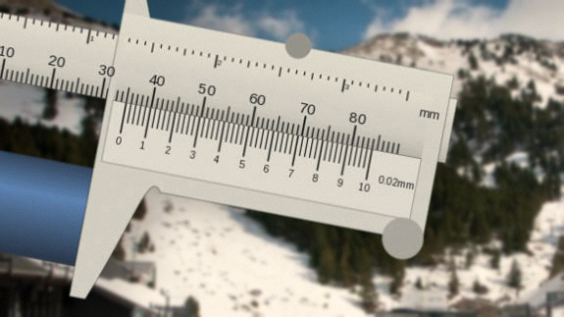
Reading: 35.0 mm
